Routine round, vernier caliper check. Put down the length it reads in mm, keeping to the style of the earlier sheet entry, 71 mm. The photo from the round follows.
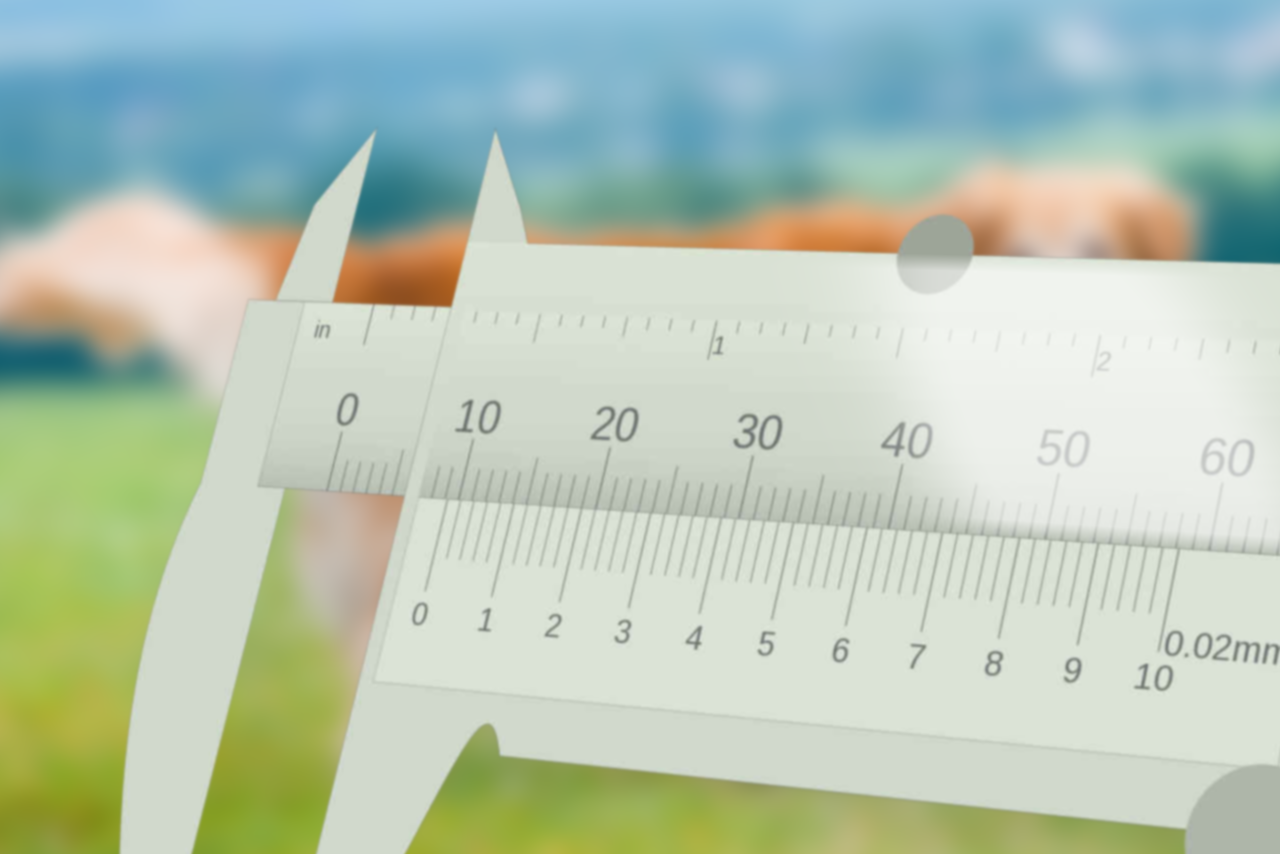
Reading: 9.2 mm
